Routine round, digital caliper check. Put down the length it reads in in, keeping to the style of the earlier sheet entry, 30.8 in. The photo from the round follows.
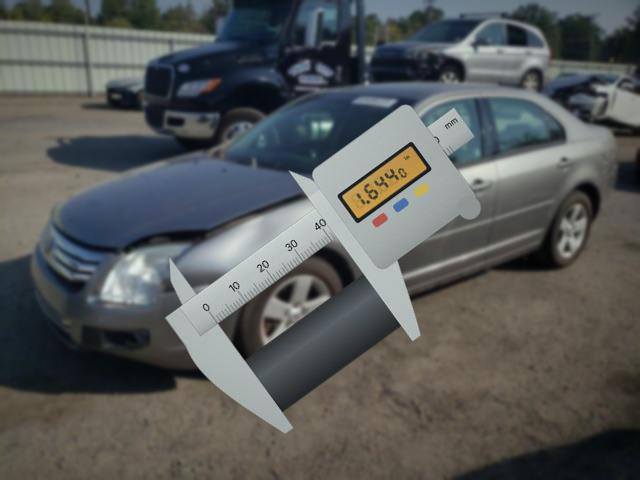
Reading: 1.6440 in
